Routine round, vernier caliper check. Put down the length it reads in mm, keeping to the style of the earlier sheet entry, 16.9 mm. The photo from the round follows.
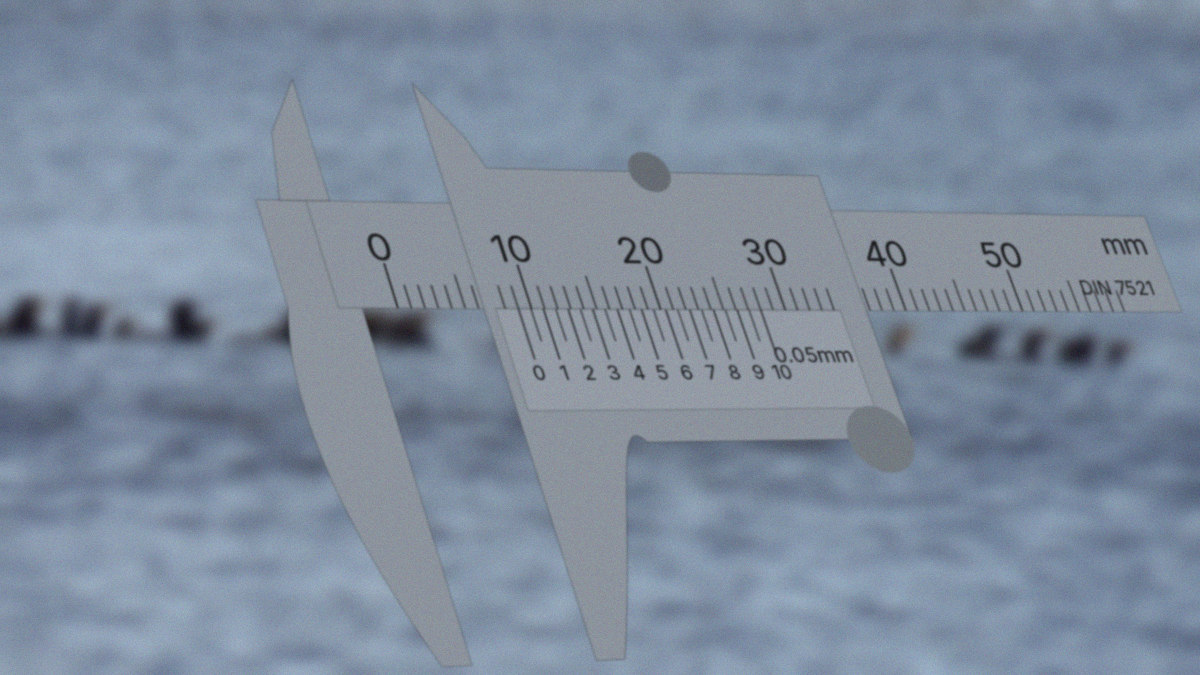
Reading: 9.0 mm
